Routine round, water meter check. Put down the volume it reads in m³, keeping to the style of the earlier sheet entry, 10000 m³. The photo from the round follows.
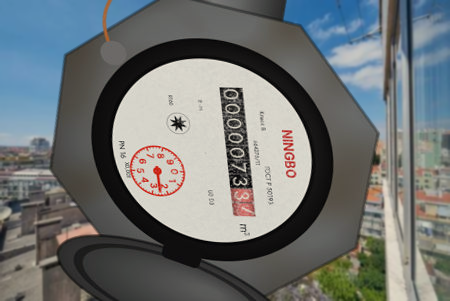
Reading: 73.372 m³
